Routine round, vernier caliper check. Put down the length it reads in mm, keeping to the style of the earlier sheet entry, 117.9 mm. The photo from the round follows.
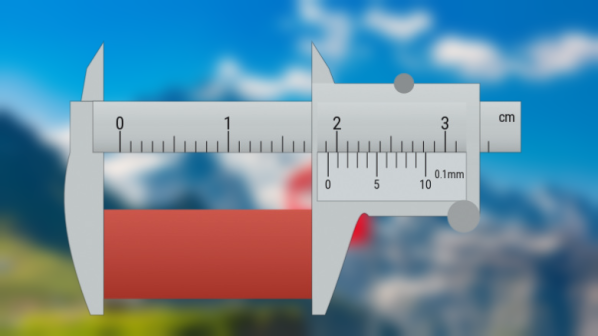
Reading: 19.2 mm
